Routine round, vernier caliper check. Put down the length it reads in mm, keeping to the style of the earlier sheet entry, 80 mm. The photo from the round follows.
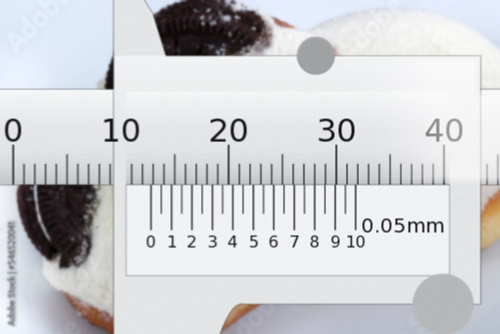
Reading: 12.8 mm
